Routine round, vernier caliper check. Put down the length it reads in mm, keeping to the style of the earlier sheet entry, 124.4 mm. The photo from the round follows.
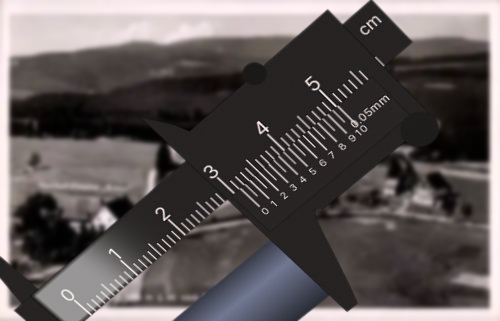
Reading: 31.2 mm
